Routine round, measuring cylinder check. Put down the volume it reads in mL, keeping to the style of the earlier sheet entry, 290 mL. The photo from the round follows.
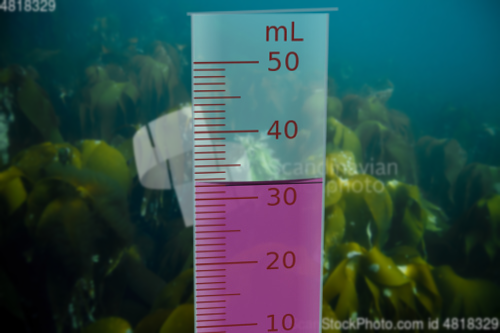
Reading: 32 mL
